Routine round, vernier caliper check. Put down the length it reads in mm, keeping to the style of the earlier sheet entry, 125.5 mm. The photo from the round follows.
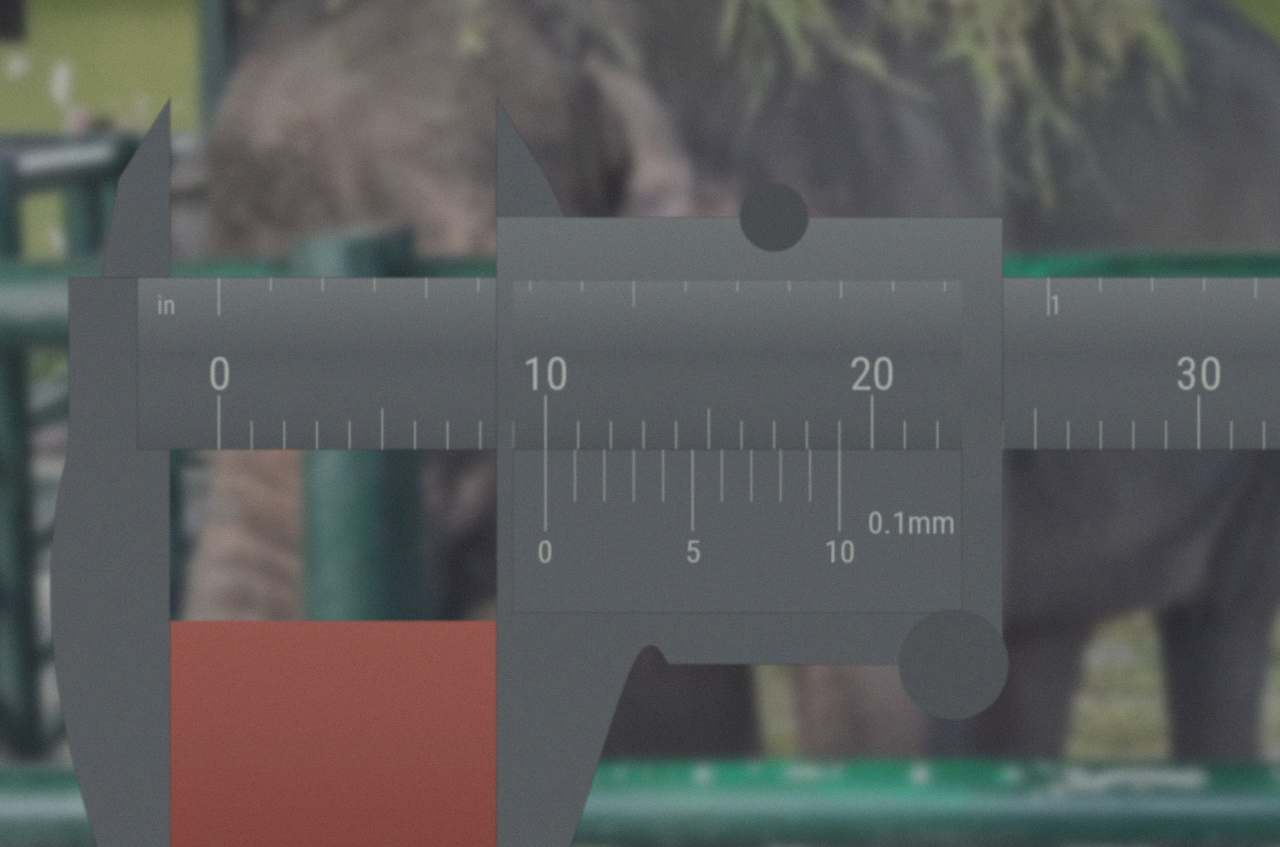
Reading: 10.0 mm
